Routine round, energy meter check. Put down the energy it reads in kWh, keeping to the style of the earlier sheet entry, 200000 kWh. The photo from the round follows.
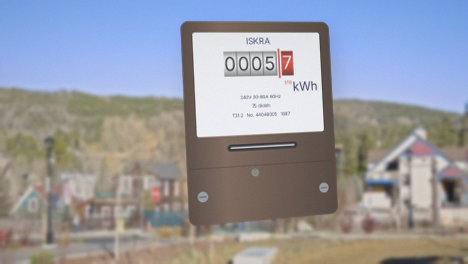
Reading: 5.7 kWh
